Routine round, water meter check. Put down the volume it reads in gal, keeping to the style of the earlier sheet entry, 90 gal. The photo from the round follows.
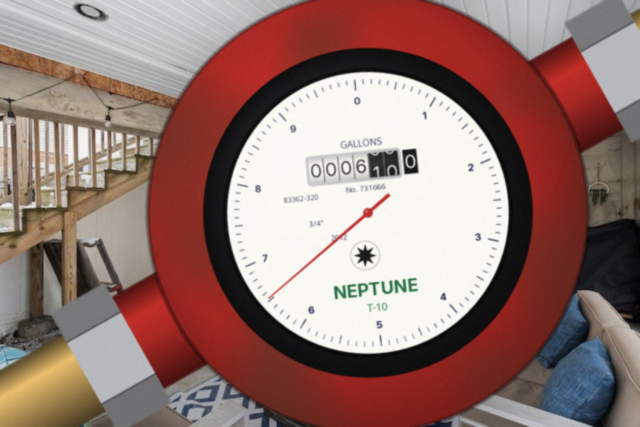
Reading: 6096.5 gal
